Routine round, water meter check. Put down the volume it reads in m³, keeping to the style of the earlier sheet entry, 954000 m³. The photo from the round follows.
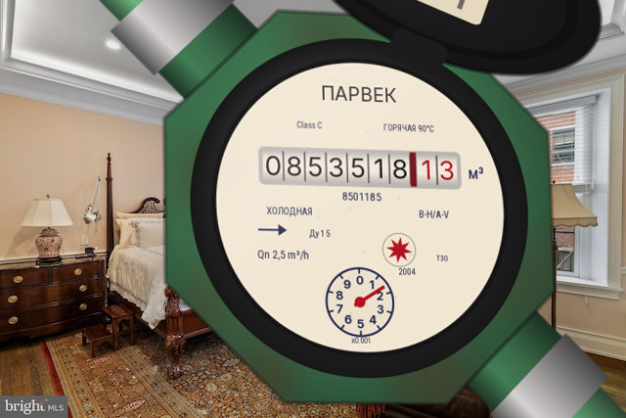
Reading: 853518.131 m³
